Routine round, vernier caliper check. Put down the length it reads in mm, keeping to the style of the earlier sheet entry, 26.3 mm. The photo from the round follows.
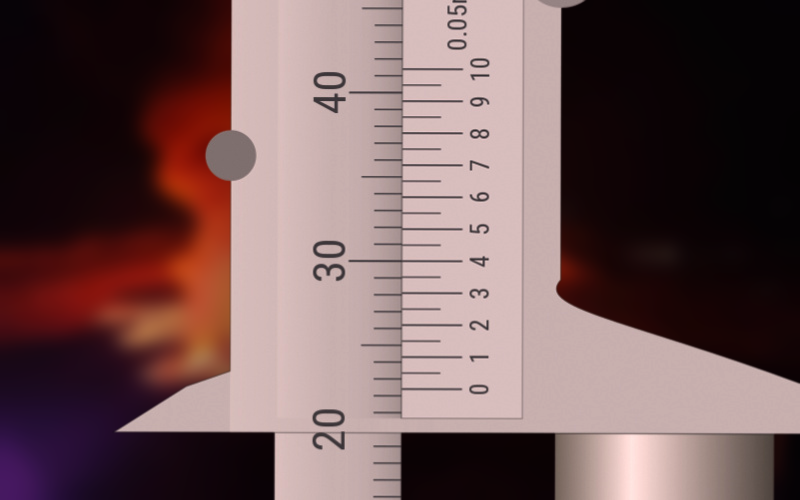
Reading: 22.4 mm
